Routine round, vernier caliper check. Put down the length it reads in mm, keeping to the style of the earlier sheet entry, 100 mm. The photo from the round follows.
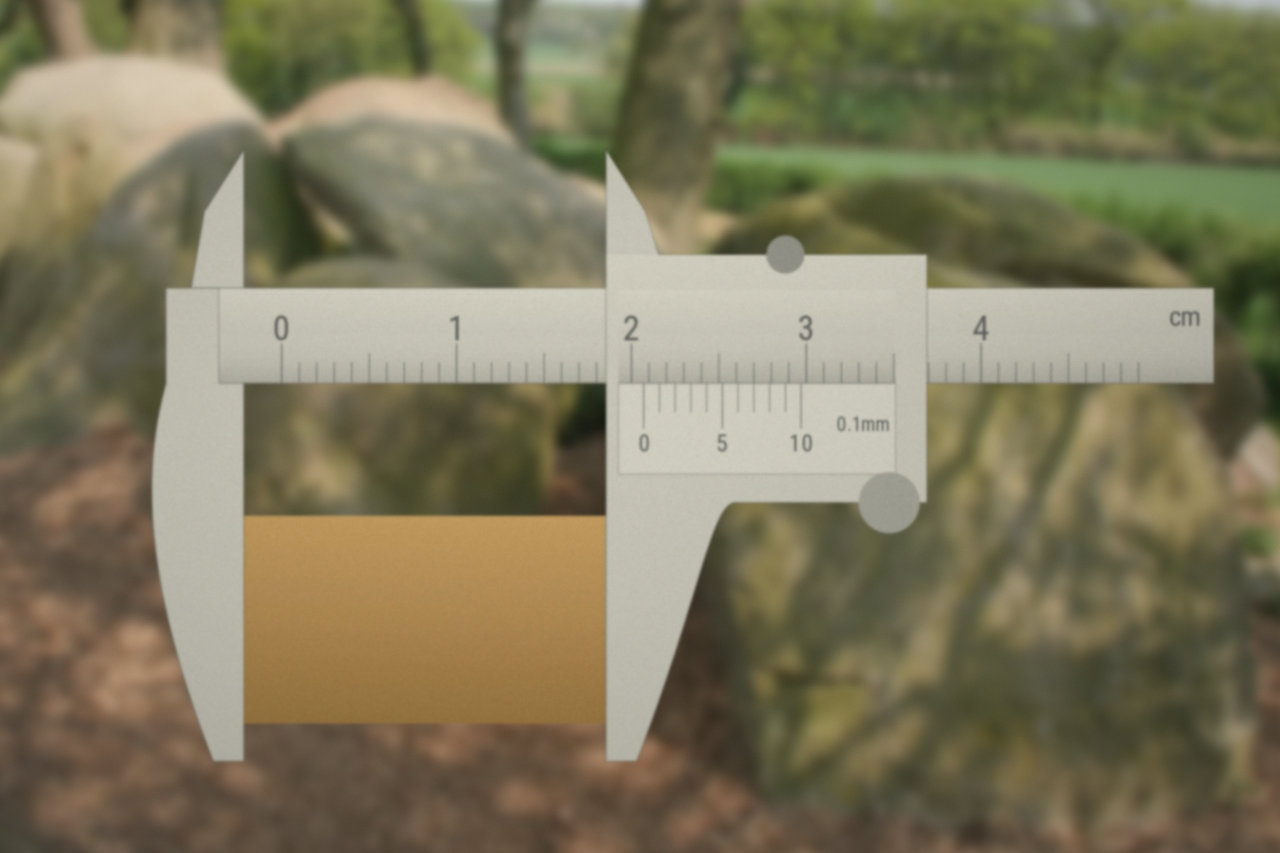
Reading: 20.7 mm
